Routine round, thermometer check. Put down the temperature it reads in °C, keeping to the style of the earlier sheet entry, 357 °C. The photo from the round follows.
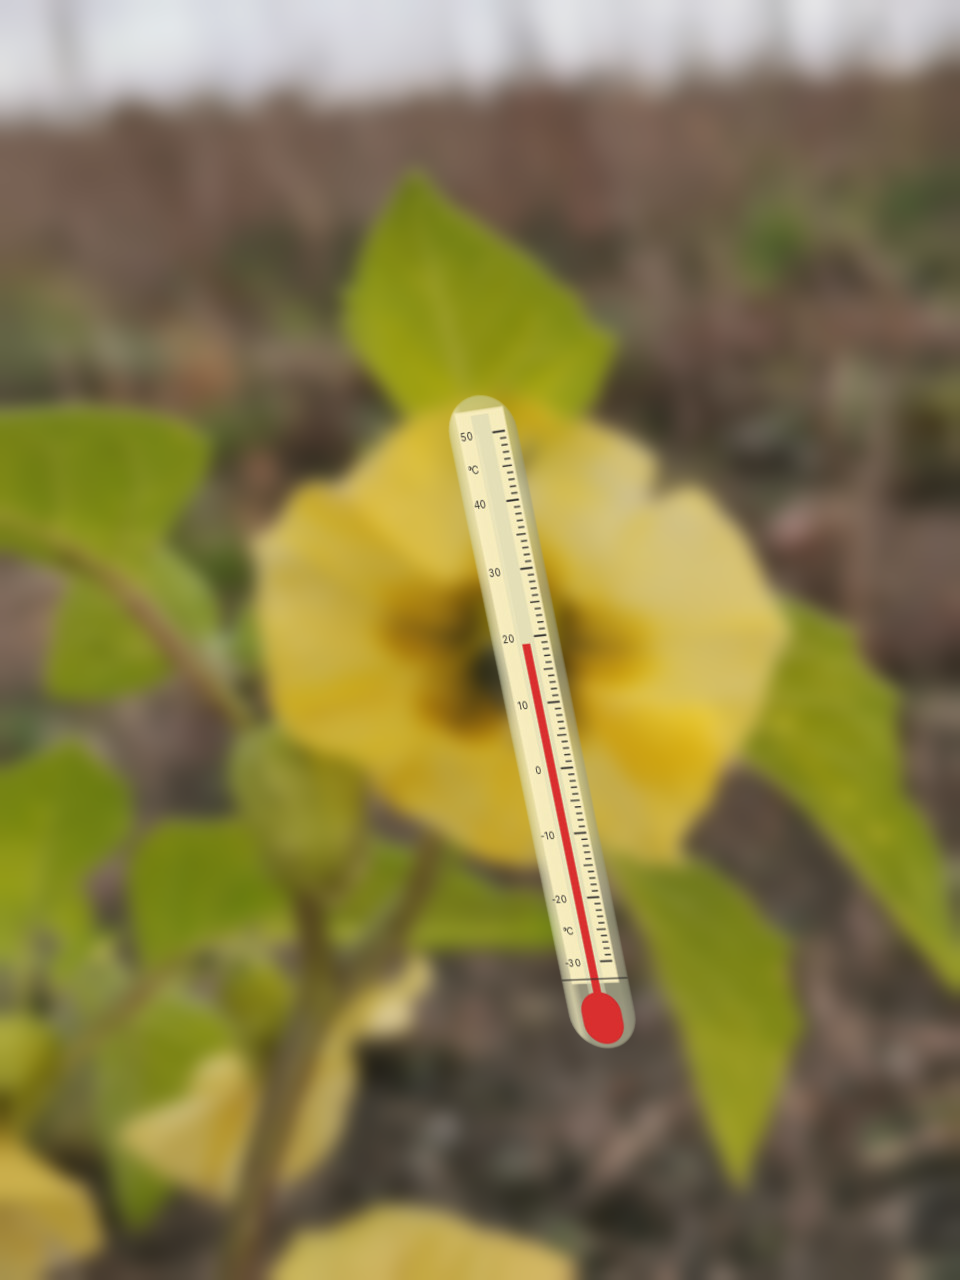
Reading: 19 °C
